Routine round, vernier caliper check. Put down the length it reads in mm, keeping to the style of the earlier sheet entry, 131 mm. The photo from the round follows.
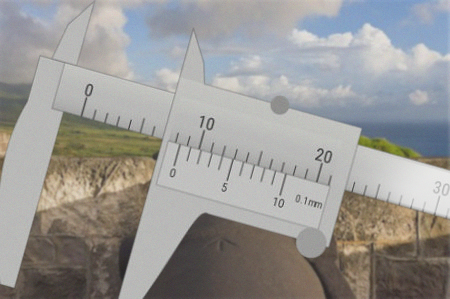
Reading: 8.4 mm
